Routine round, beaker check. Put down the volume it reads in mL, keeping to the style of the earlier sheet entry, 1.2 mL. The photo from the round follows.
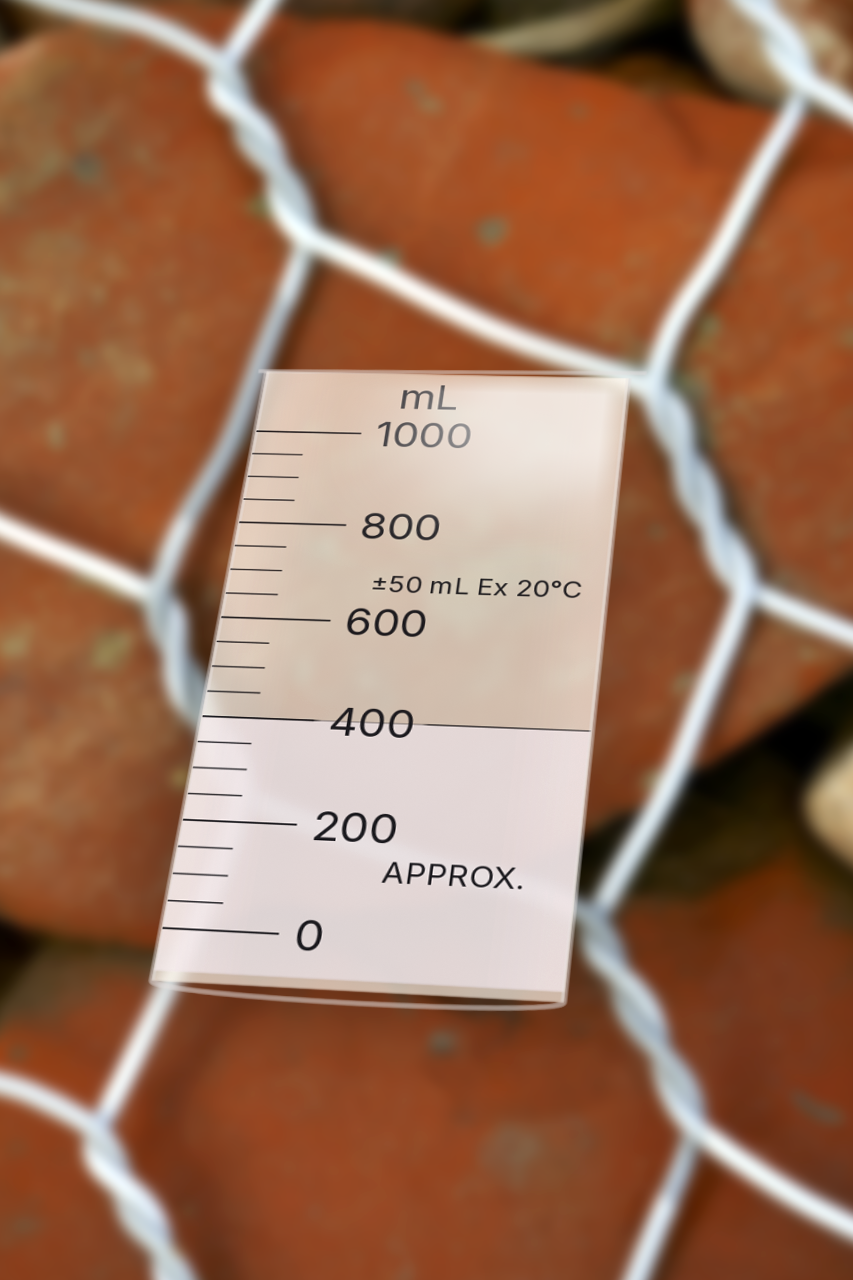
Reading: 400 mL
